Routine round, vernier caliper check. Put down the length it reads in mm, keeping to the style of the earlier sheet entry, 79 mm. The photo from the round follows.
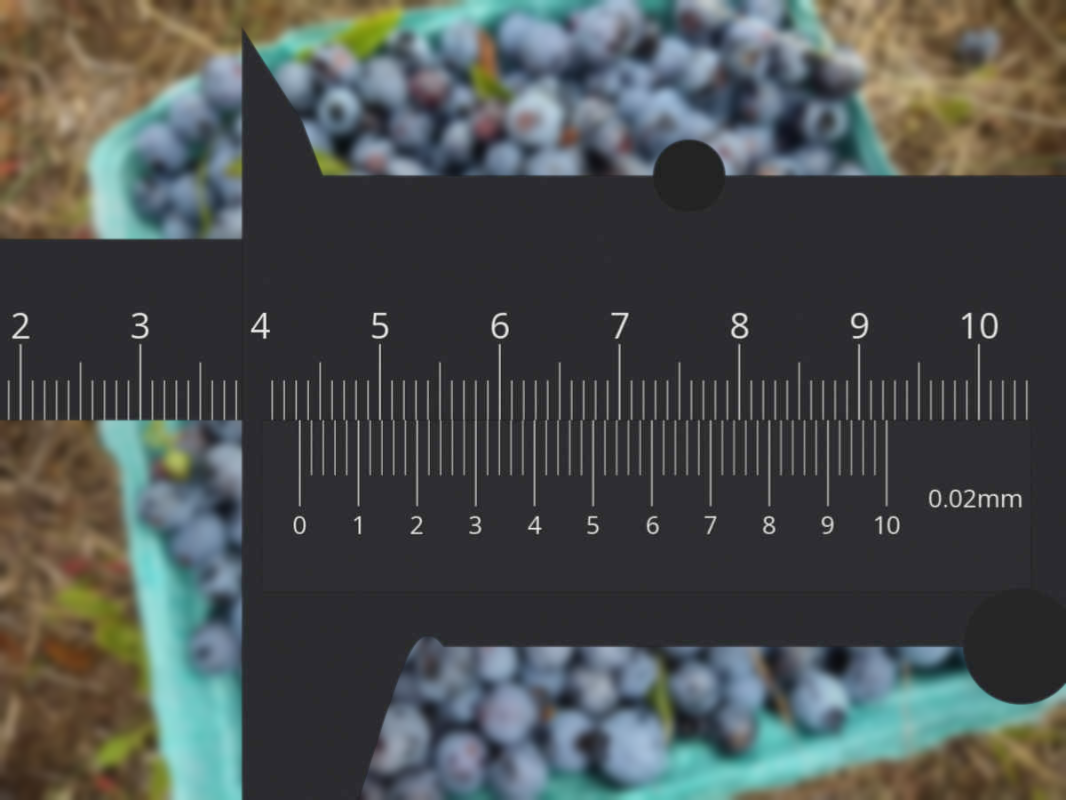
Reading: 43.3 mm
